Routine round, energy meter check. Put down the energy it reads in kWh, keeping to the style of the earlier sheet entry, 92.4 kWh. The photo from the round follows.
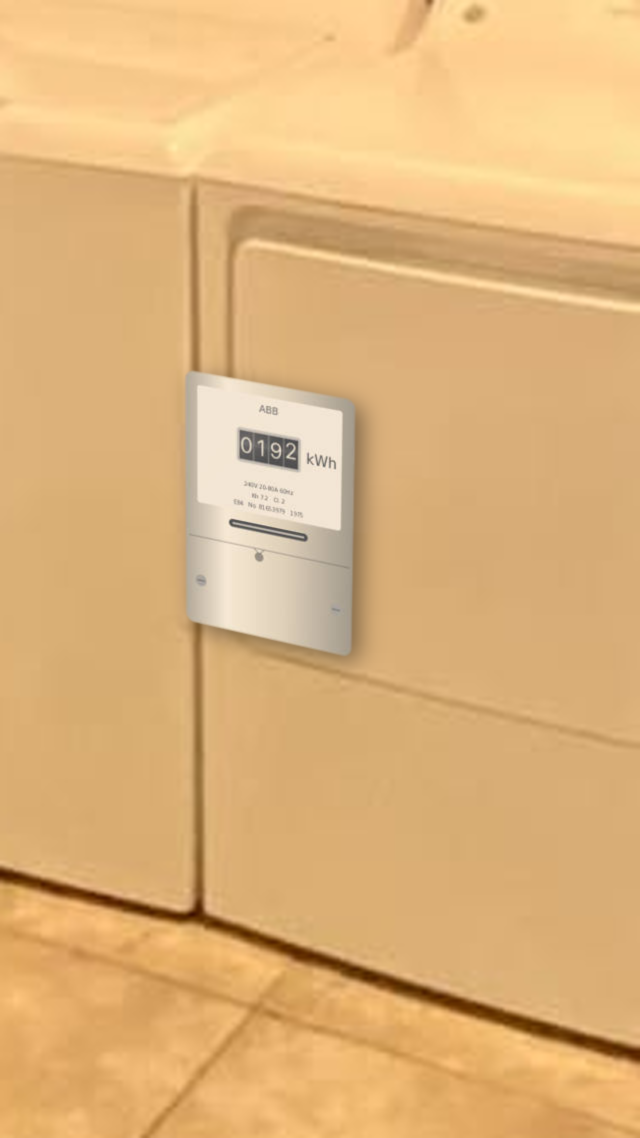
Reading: 192 kWh
